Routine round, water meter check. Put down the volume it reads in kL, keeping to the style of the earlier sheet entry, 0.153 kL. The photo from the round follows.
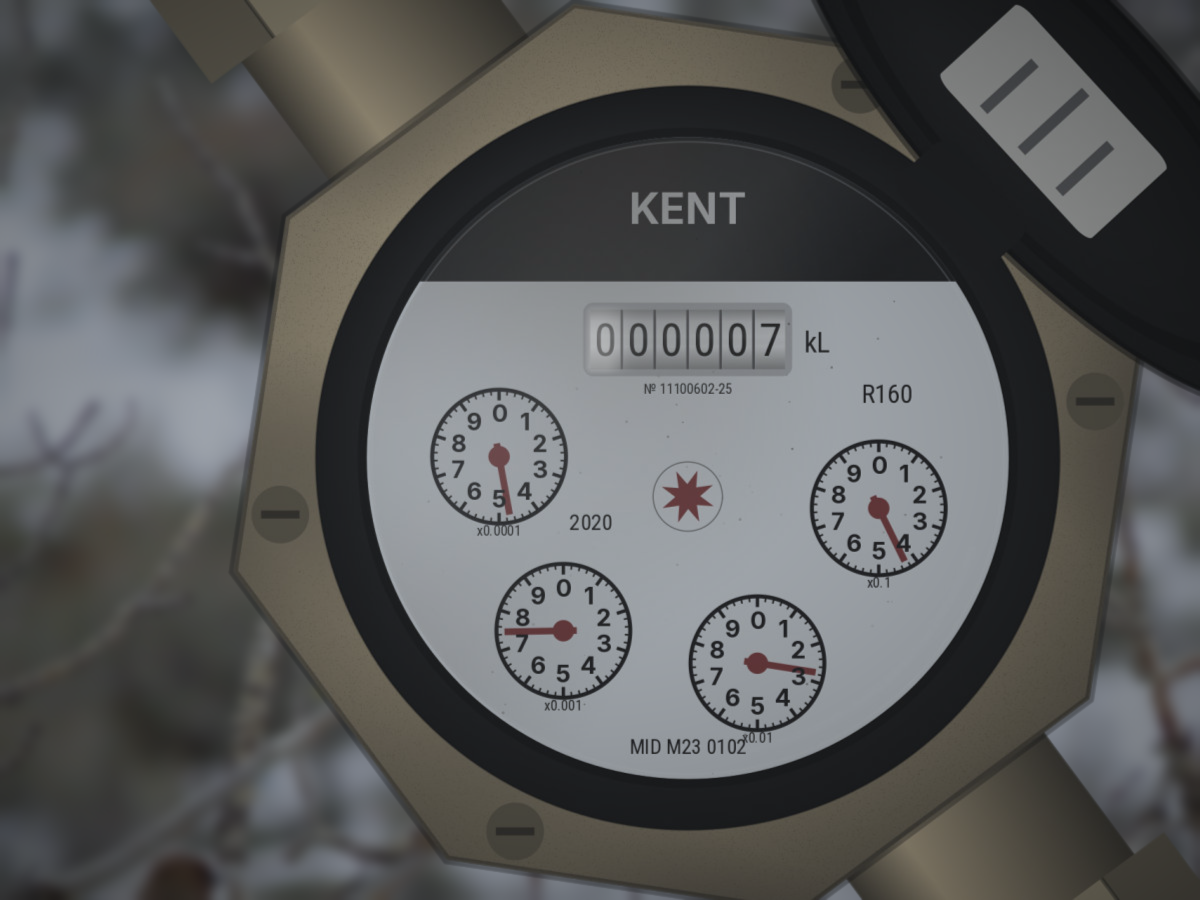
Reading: 7.4274 kL
